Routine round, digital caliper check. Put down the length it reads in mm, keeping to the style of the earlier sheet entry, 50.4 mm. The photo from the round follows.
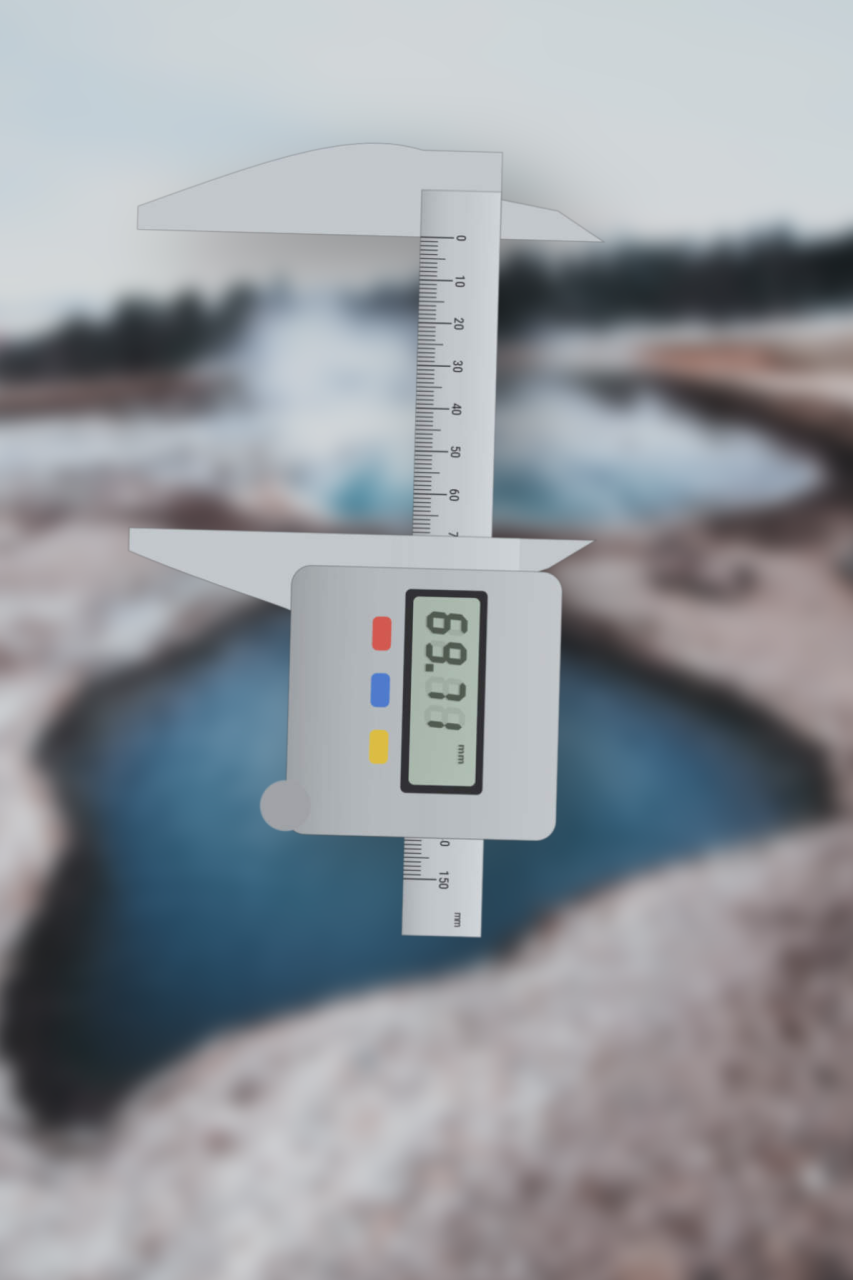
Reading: 69.71 mm
